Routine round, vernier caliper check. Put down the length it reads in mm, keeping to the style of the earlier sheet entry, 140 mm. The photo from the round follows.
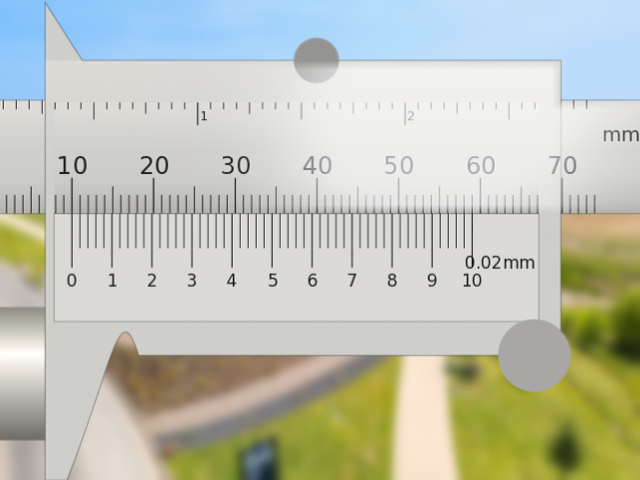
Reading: 10.0 mm
